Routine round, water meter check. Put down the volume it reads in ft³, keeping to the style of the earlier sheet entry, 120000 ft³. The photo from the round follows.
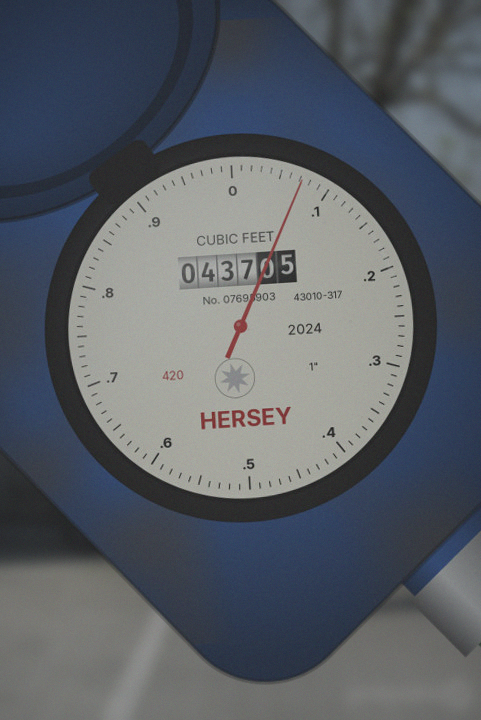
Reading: 43705.07 ft³
